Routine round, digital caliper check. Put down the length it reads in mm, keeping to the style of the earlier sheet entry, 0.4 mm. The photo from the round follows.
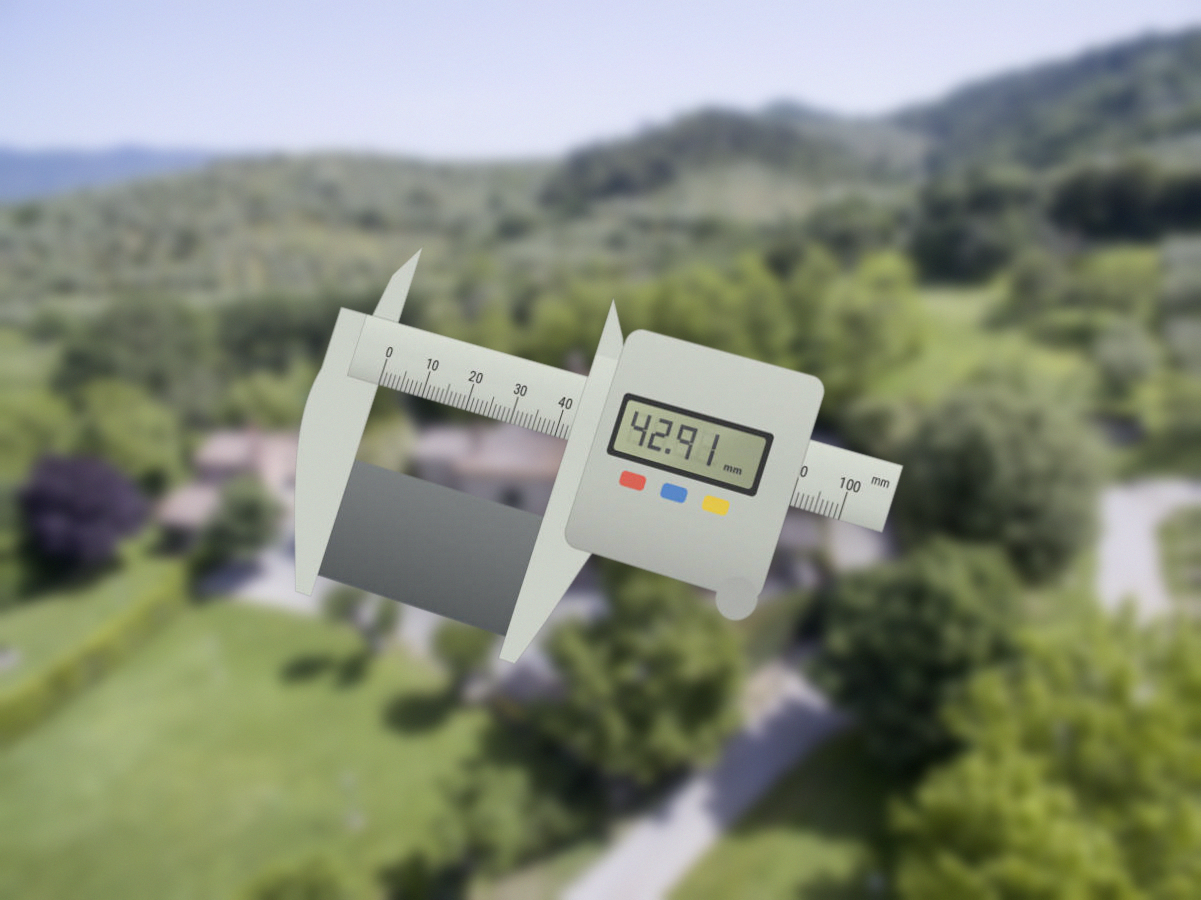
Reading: 42.91 mm
